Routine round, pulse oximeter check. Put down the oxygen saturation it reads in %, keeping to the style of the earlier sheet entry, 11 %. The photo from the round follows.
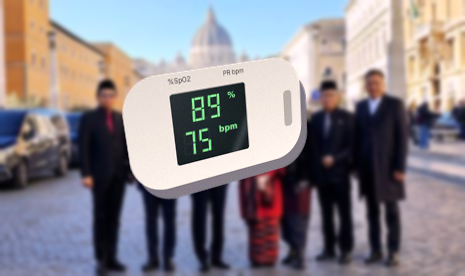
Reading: 89 %
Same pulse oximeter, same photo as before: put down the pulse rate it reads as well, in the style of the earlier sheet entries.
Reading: 75 bpm
